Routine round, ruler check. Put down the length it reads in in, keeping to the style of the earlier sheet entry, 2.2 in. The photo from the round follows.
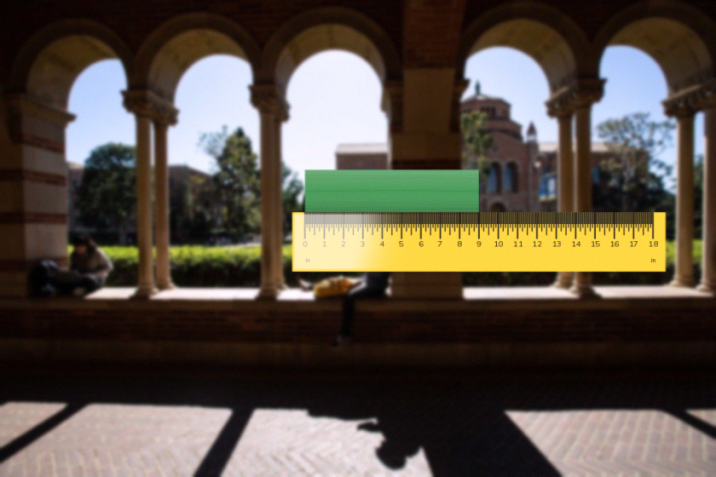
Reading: 9 in
